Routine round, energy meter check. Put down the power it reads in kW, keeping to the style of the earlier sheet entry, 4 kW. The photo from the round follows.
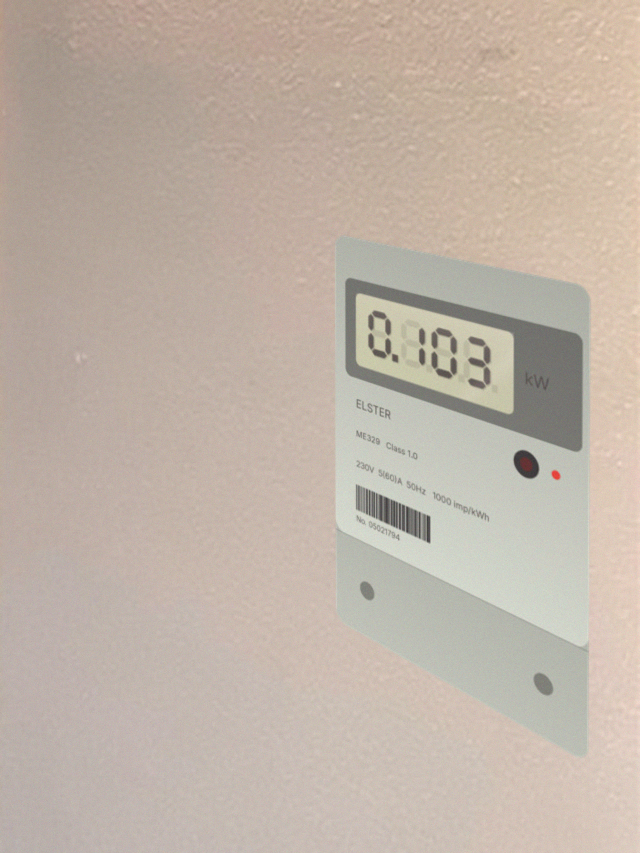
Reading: 0.103 kW
